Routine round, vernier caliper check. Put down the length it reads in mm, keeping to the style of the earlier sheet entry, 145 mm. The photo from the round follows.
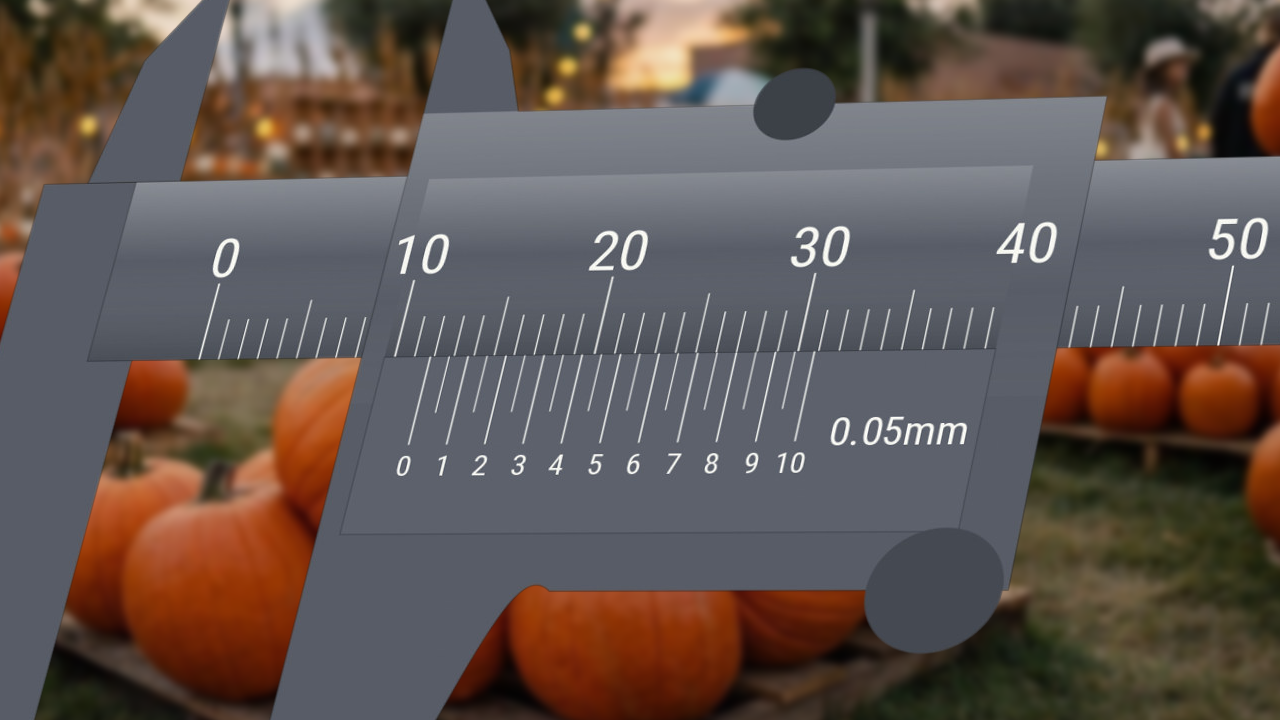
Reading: 11.8 mm
